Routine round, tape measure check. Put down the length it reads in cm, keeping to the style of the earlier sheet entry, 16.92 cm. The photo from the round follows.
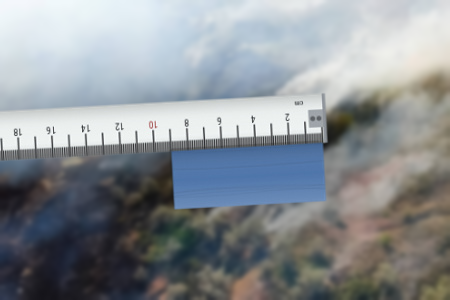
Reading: 9 cm
